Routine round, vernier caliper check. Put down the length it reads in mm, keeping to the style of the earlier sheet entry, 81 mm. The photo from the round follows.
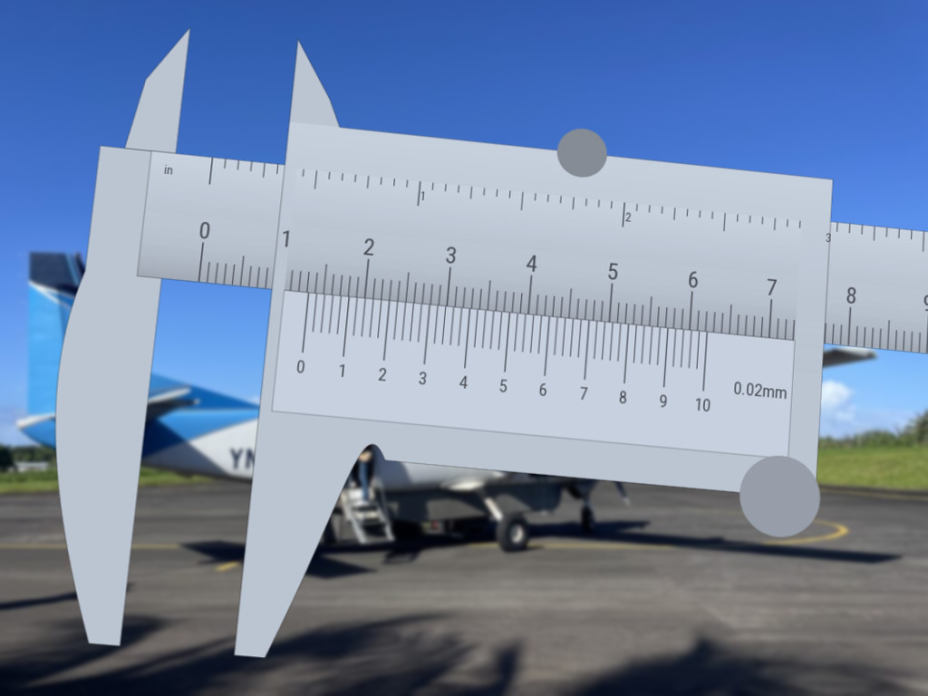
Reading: 13.2 mm
